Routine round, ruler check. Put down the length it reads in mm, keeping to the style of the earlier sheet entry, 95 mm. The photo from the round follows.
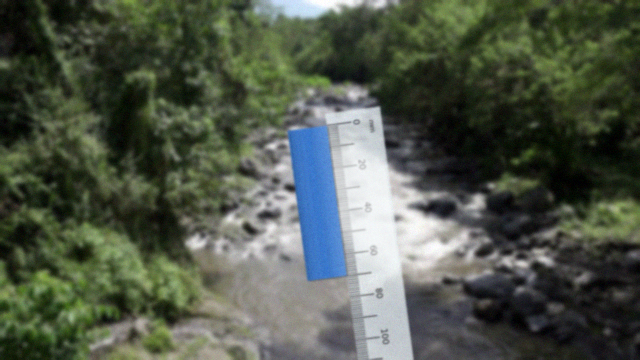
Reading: 70 mm
